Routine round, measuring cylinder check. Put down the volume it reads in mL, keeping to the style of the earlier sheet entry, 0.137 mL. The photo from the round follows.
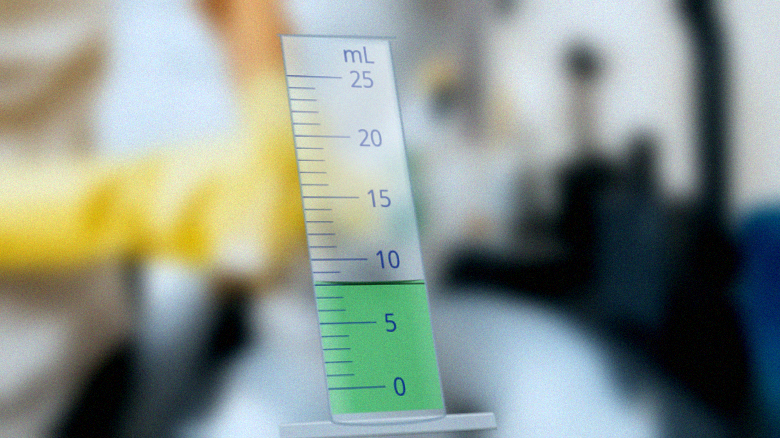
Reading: 8 mL
